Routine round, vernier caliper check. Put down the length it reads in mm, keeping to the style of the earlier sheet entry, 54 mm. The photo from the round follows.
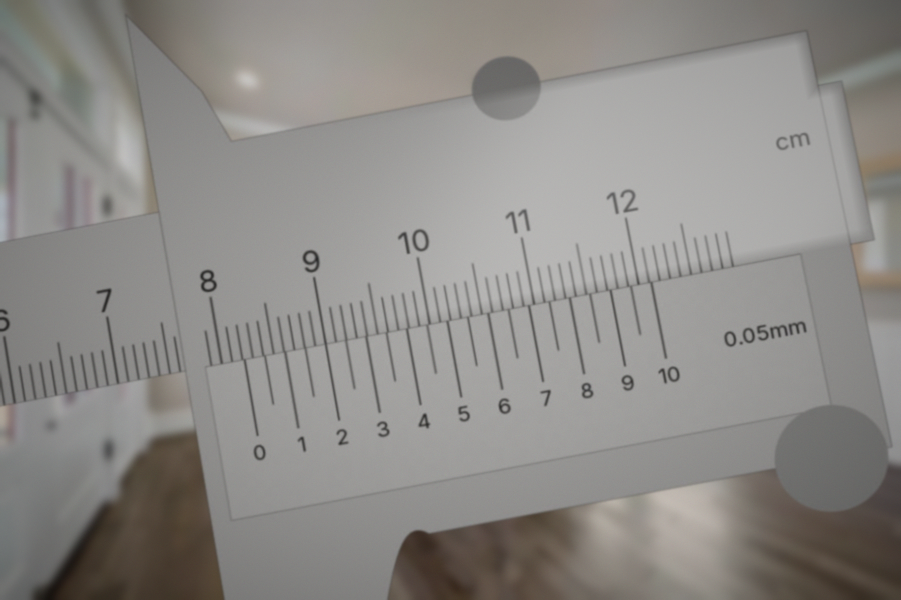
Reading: 82.2 mm
